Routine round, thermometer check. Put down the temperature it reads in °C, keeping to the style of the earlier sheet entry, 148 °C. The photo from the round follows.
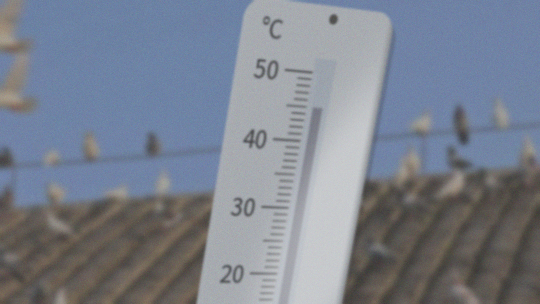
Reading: 45 °C
